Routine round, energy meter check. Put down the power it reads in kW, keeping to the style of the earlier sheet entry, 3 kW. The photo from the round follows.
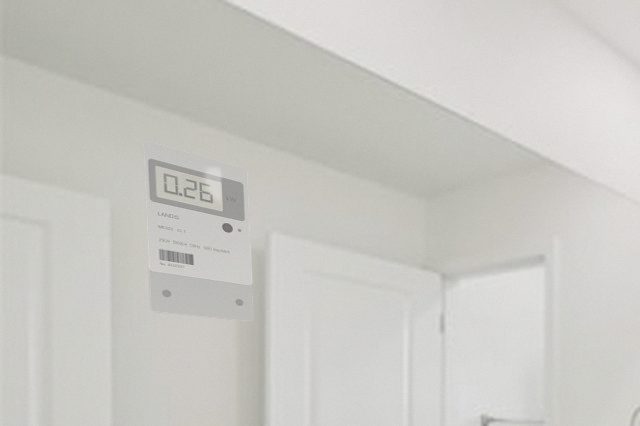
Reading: 0.26 kW
